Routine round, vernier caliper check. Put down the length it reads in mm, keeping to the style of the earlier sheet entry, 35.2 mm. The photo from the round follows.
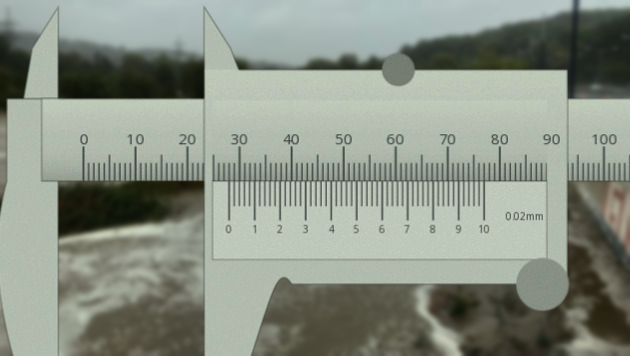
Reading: 28.0 mm
